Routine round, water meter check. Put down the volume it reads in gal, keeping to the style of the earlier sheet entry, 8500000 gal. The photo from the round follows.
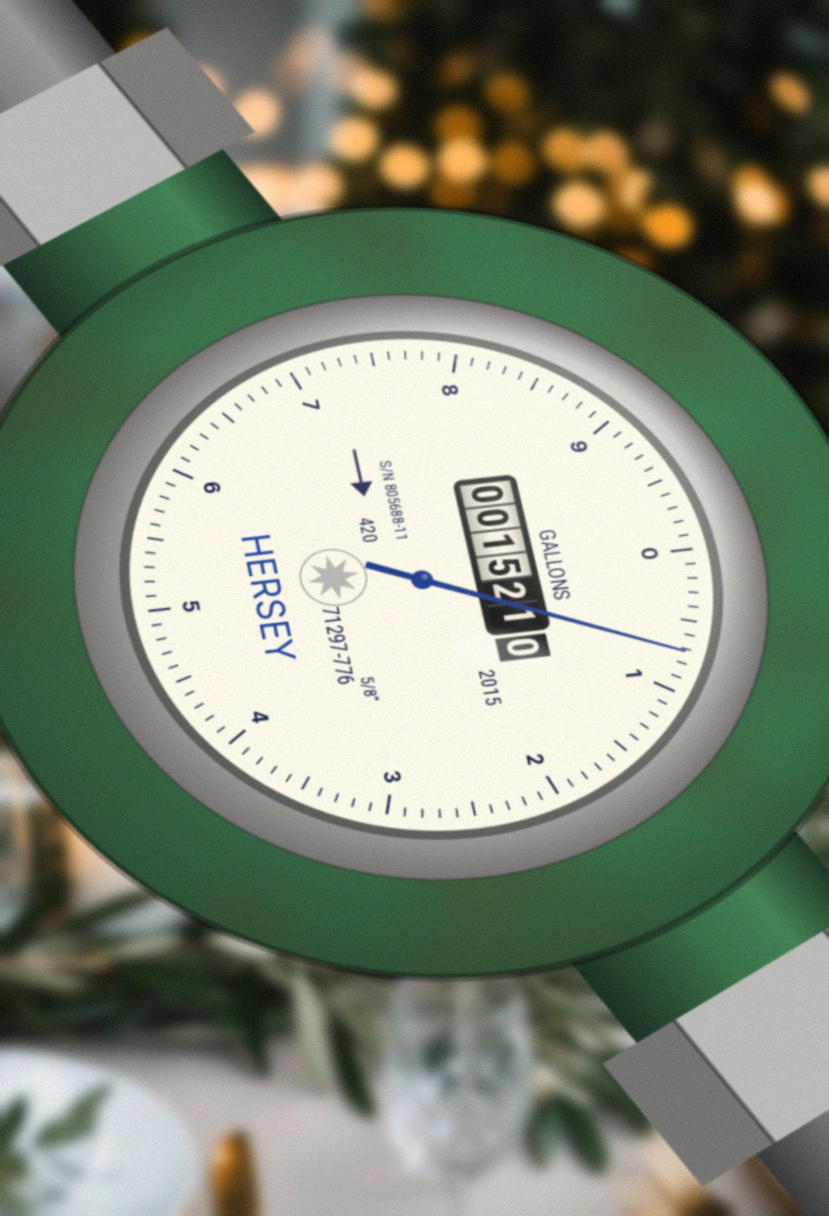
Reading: 15210.7 gal
